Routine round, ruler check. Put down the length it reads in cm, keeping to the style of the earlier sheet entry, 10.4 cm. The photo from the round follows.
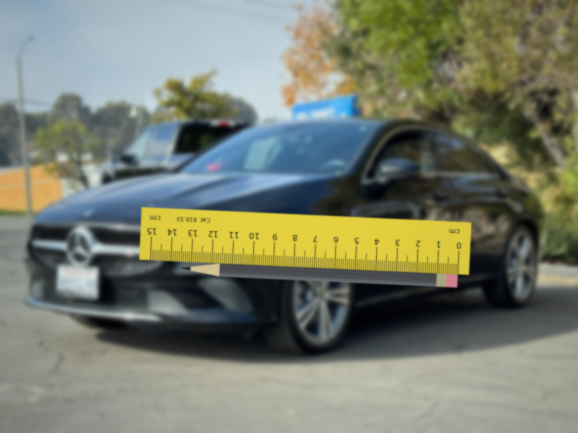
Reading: 13.5 cm
